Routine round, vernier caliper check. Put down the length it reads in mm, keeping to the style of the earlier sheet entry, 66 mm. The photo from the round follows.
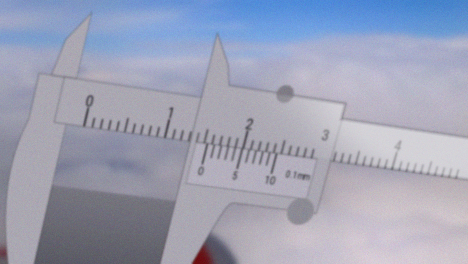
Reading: 15.4 mm
